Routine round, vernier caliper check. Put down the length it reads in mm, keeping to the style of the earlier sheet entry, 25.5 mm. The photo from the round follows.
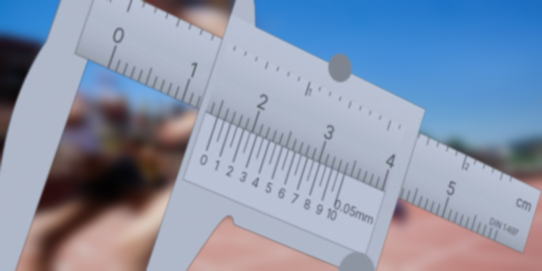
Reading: 15.0 mm
